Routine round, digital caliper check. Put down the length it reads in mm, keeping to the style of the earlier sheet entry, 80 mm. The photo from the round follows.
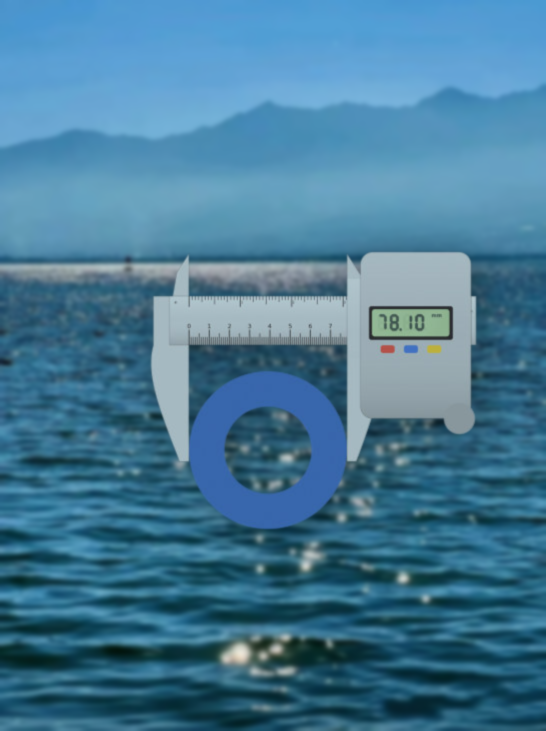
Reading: 78.10 mm
